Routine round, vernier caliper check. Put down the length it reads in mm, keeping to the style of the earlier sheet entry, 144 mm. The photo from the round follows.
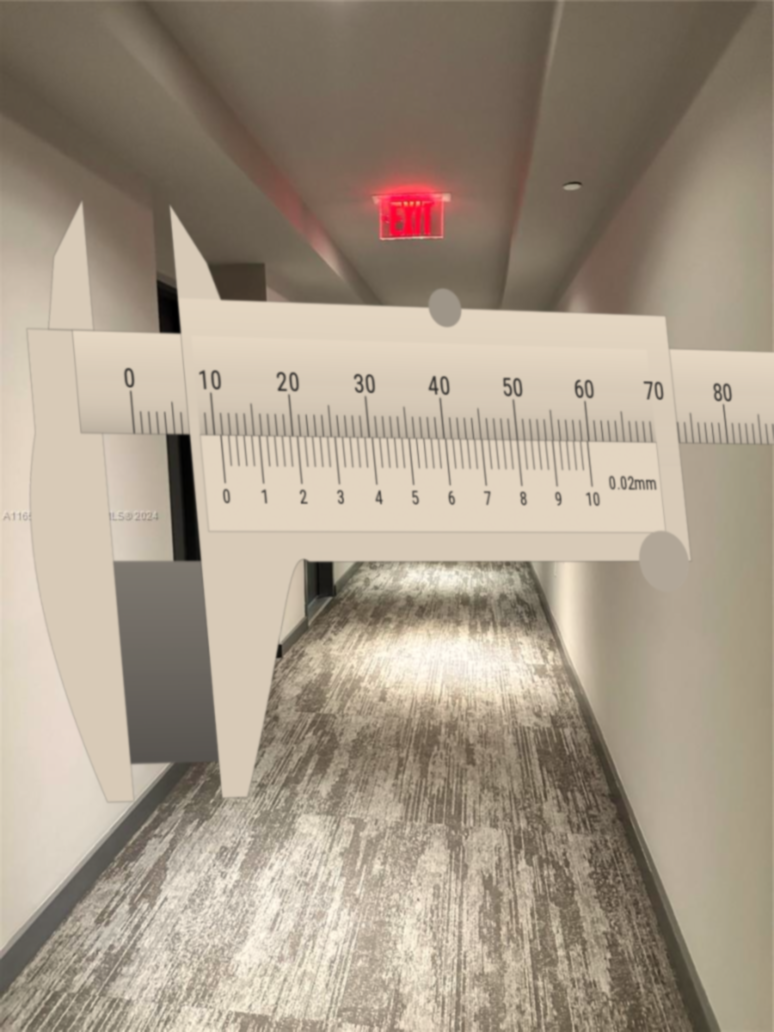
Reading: 10.8 mm
